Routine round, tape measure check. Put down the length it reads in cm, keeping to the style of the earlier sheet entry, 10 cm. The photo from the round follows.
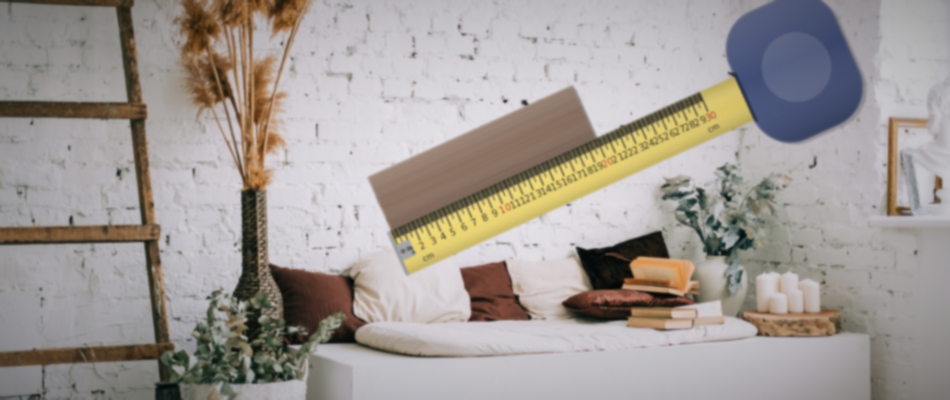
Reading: 20 cm
